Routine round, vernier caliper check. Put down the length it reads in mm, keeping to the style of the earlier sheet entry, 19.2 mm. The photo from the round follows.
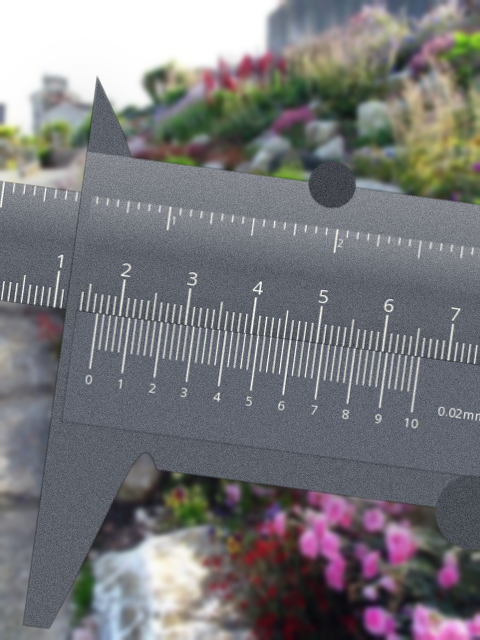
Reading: 16.6 mm
